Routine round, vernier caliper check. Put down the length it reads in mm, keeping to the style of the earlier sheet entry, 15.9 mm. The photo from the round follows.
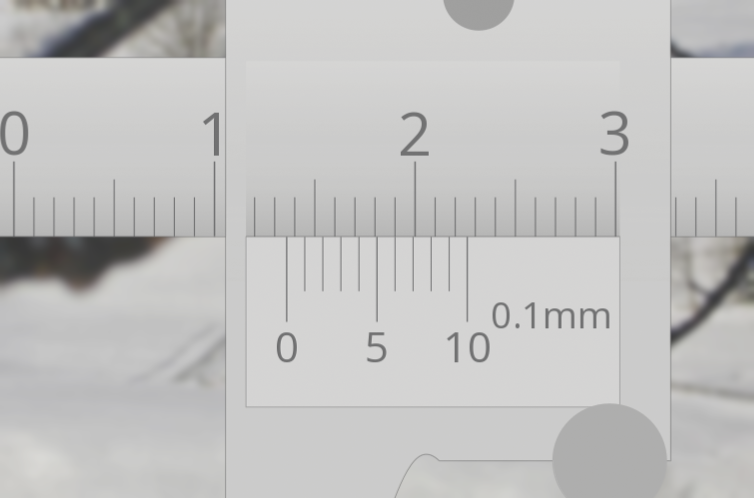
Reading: 13.6 mm
